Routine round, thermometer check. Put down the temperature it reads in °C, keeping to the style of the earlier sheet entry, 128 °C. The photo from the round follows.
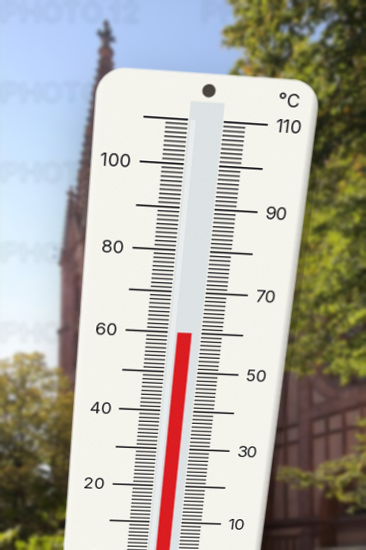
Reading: 60 °C
